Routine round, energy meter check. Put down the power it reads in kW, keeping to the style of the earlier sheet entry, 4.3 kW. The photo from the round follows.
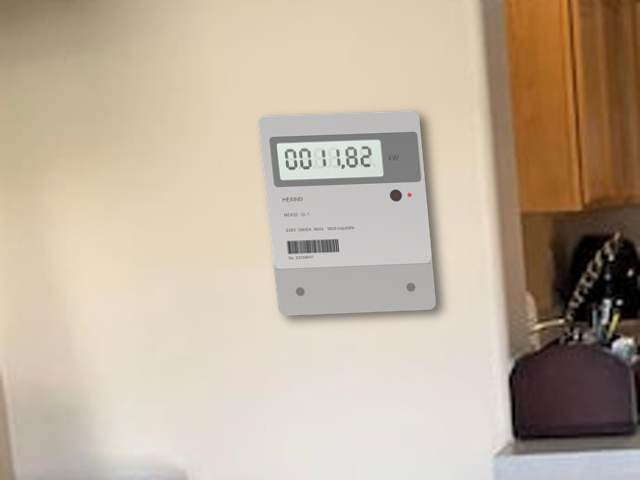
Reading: 11.82 kW
